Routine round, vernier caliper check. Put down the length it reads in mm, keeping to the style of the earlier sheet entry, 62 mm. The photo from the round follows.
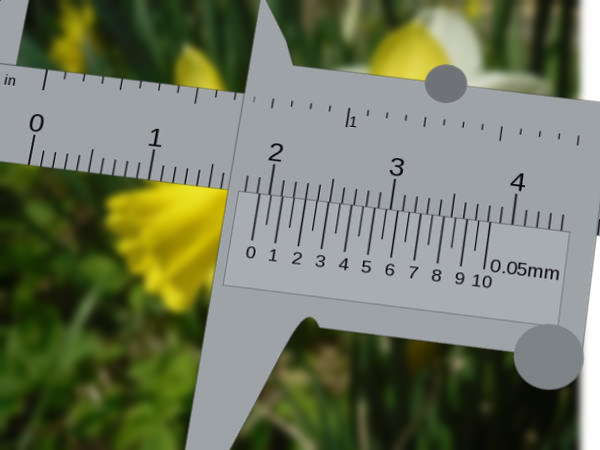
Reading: 19.2 mm
